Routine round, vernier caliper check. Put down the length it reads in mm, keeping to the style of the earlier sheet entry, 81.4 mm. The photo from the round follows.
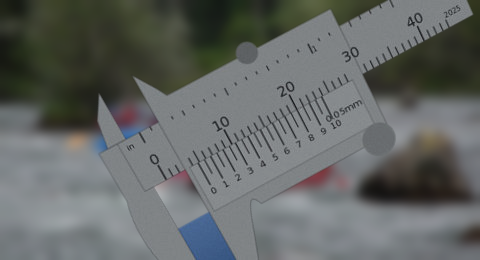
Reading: 4.8 mm
